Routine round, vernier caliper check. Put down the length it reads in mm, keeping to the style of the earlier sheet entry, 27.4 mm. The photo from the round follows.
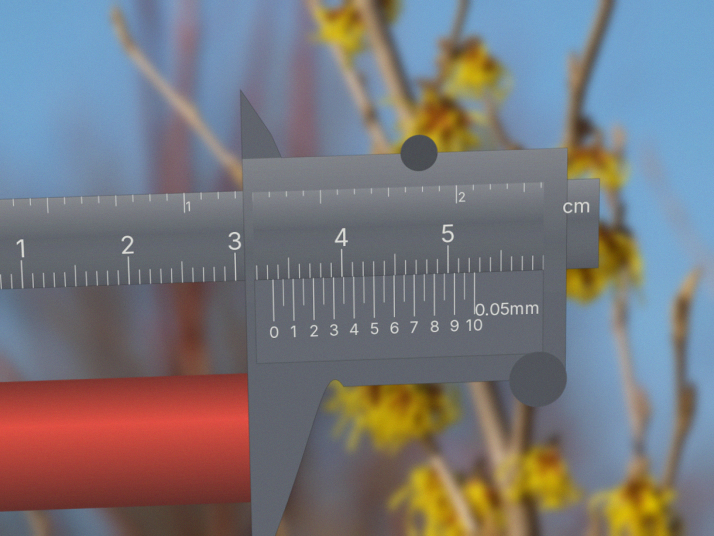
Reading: 33.5 mm
